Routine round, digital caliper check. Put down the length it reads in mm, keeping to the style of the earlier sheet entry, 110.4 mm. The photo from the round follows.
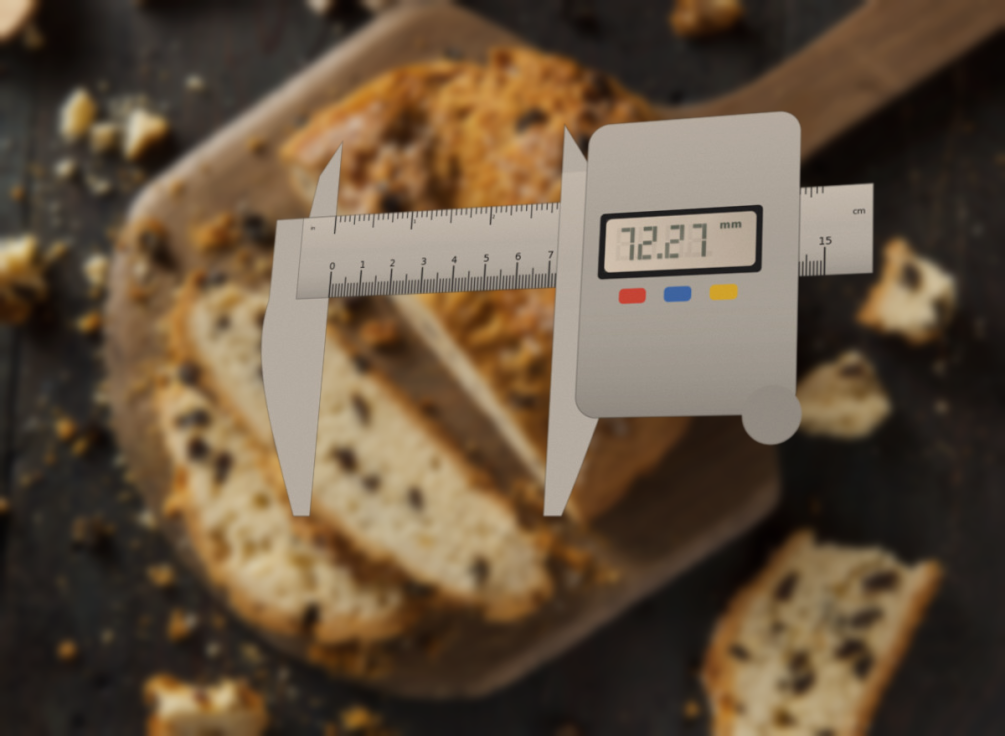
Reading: 72.27 mm
